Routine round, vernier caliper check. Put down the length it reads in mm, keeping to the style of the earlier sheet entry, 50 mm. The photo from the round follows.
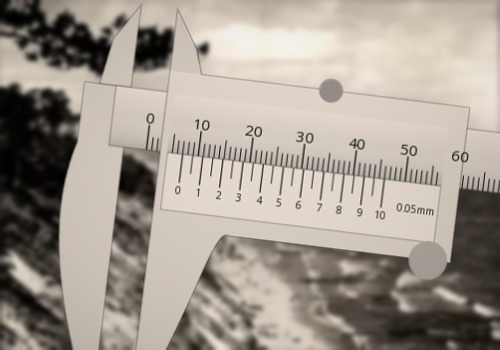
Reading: 7.0 mm
